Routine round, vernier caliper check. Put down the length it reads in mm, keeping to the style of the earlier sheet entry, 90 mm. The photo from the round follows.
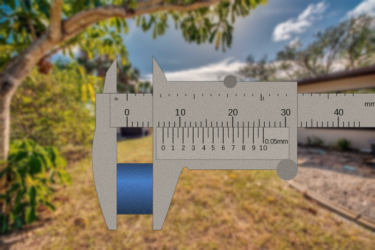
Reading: 6.8 mm
